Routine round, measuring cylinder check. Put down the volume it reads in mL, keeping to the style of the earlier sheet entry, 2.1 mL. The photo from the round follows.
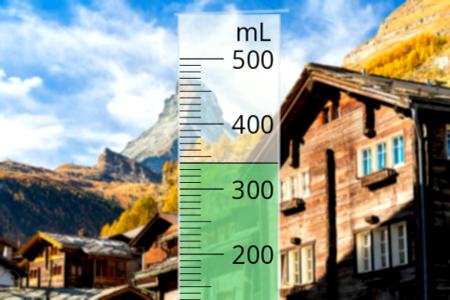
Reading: 340 mL
